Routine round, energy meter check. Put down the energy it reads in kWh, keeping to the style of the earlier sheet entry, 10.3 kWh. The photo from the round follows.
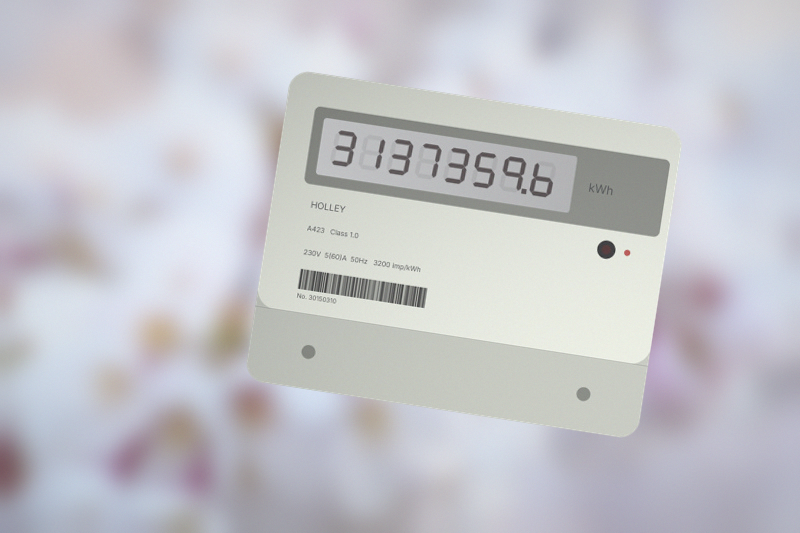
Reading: 3137359.6 kWh
